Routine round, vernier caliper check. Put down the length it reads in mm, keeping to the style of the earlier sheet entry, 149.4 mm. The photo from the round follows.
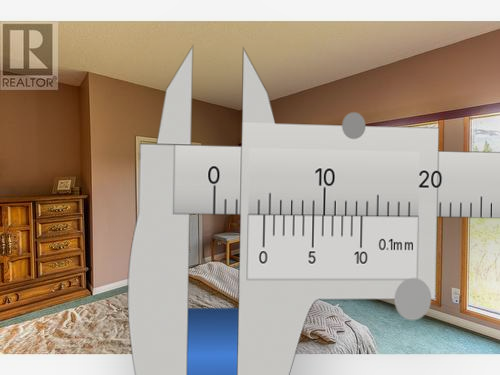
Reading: 4.5 mm
